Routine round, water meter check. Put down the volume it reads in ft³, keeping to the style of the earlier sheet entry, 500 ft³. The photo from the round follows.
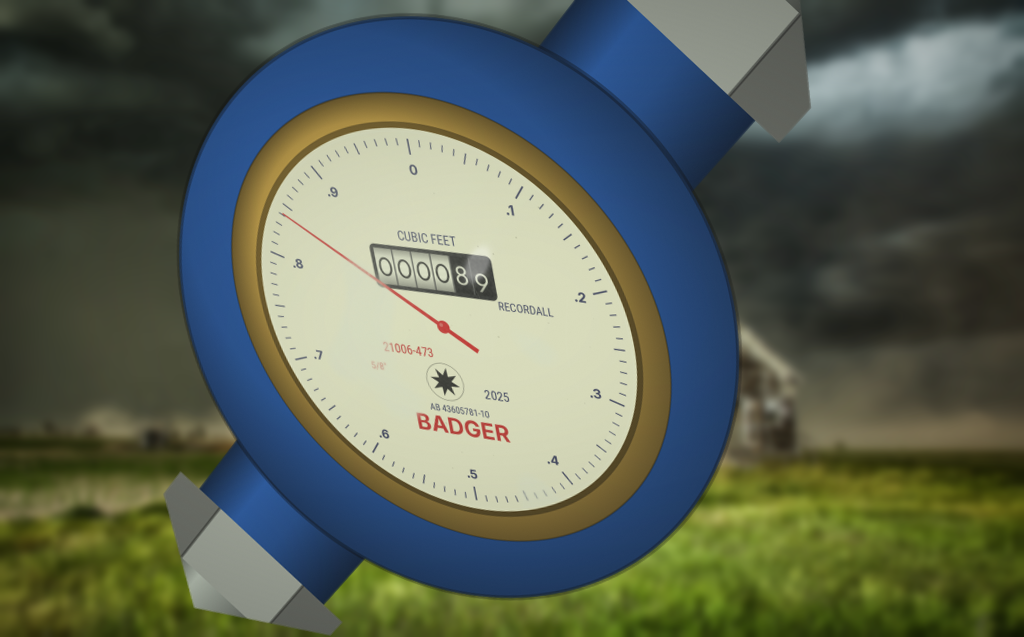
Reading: 88.84 ft³
